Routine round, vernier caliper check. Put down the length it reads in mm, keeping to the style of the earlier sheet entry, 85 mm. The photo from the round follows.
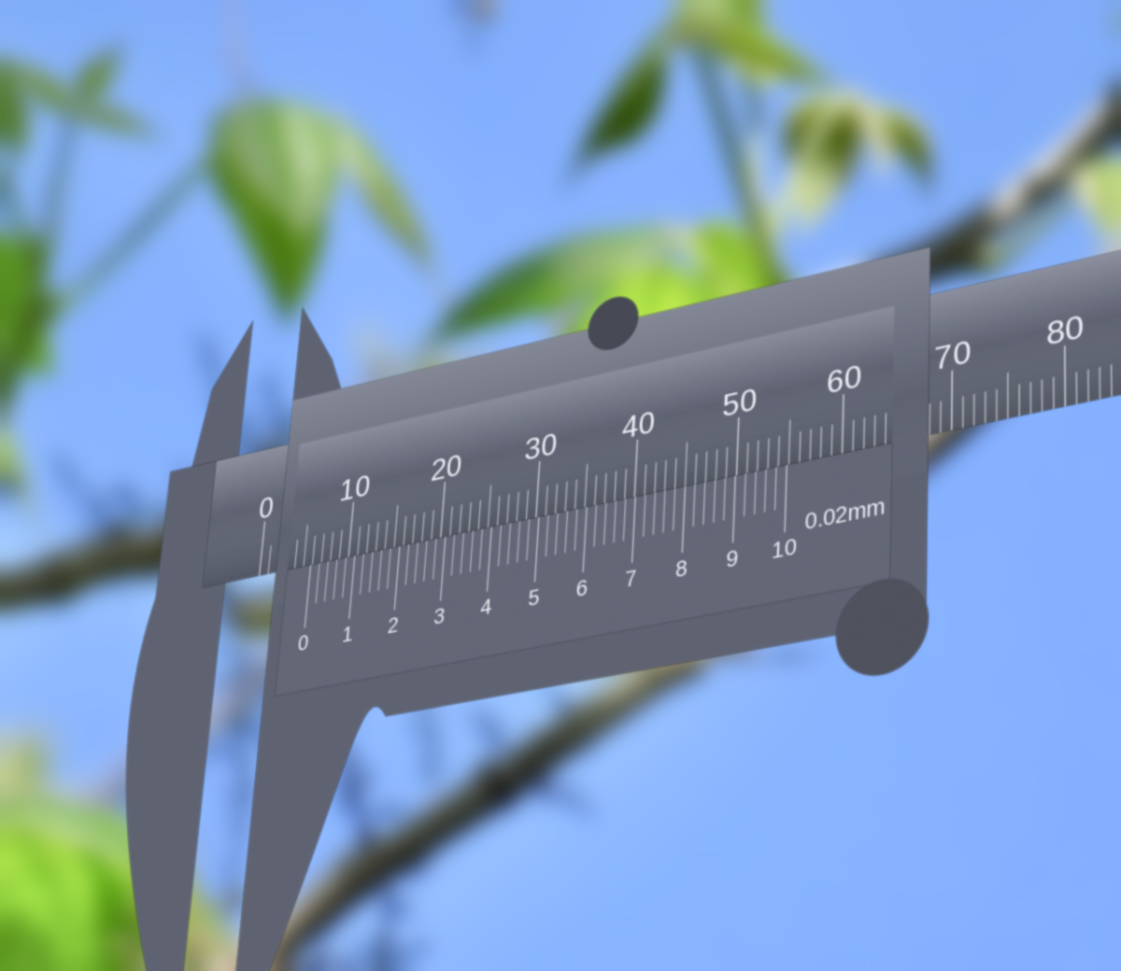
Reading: 5.8 mm
